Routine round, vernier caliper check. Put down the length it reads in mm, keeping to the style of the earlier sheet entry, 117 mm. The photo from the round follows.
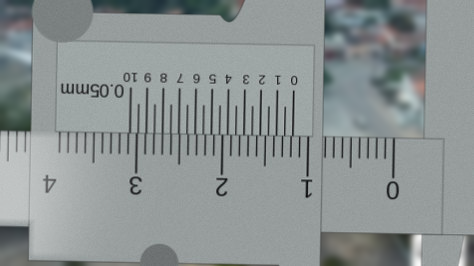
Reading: 11.8 mm
